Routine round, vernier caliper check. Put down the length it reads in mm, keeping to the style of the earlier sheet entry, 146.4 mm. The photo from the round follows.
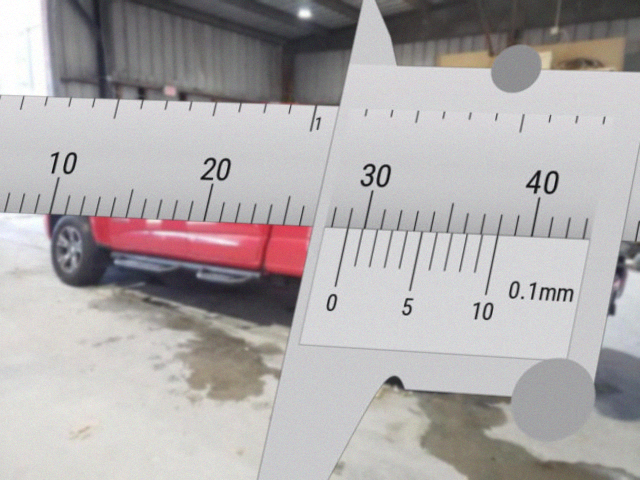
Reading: 29.0 mm
